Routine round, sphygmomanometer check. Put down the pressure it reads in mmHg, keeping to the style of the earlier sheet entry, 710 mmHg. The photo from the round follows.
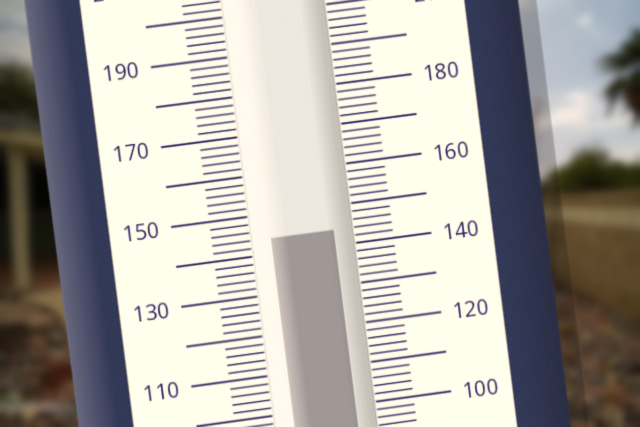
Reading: 144 mmHg
